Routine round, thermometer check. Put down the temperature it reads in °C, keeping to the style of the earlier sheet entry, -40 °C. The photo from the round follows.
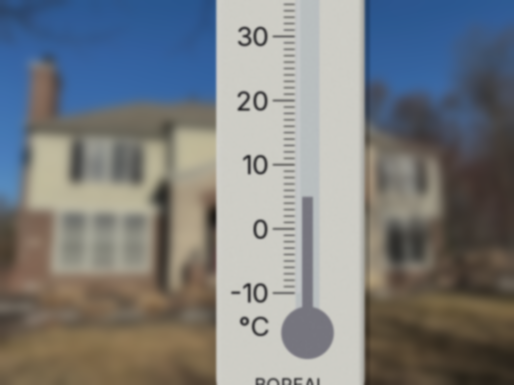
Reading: 5 °C
